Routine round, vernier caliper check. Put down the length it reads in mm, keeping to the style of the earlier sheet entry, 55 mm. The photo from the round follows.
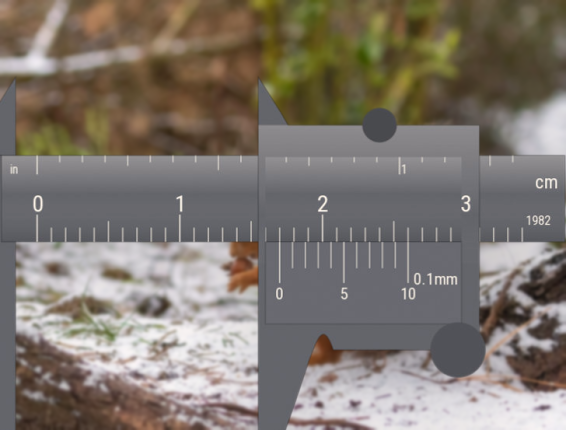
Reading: 17.0 mm
